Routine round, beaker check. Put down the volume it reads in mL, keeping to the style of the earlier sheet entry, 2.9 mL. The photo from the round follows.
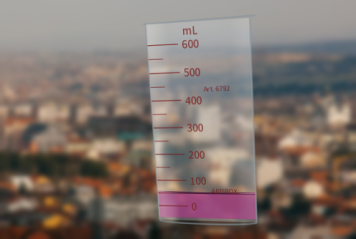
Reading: 50 mL
